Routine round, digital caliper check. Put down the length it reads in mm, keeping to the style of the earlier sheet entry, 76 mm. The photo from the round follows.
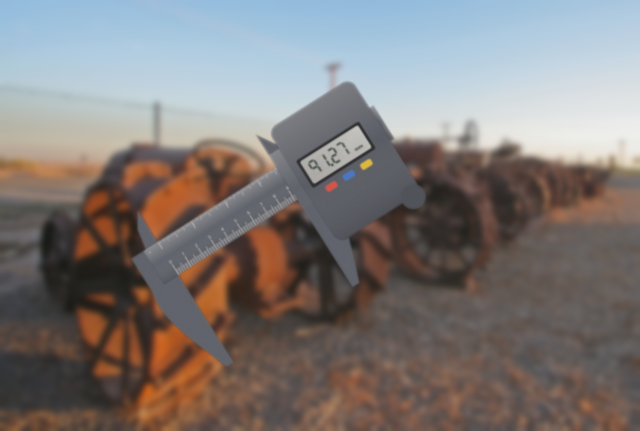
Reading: 91.27 mm
